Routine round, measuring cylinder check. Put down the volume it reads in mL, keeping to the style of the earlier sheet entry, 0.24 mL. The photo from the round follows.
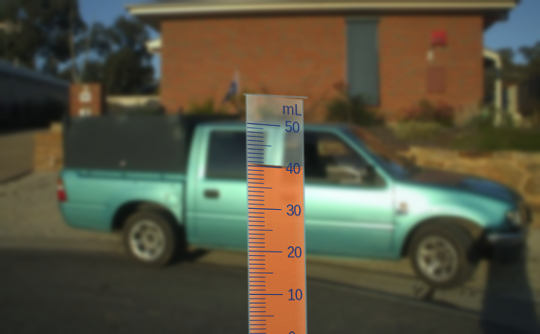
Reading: 40 mL
